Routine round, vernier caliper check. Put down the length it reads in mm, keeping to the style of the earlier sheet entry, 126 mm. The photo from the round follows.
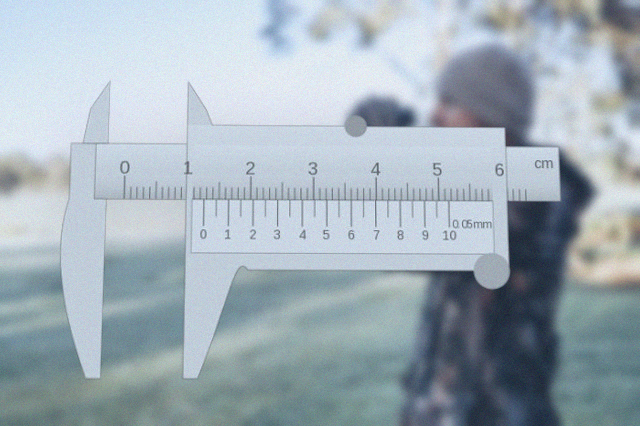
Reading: 12.6 mm
